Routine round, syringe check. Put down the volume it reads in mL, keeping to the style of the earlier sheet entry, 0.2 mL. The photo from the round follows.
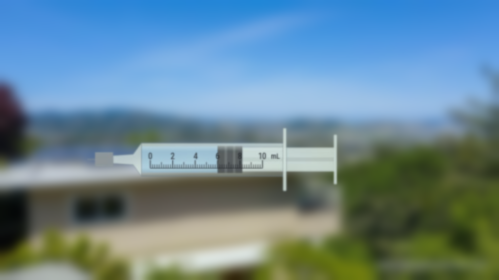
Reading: 6 mL
